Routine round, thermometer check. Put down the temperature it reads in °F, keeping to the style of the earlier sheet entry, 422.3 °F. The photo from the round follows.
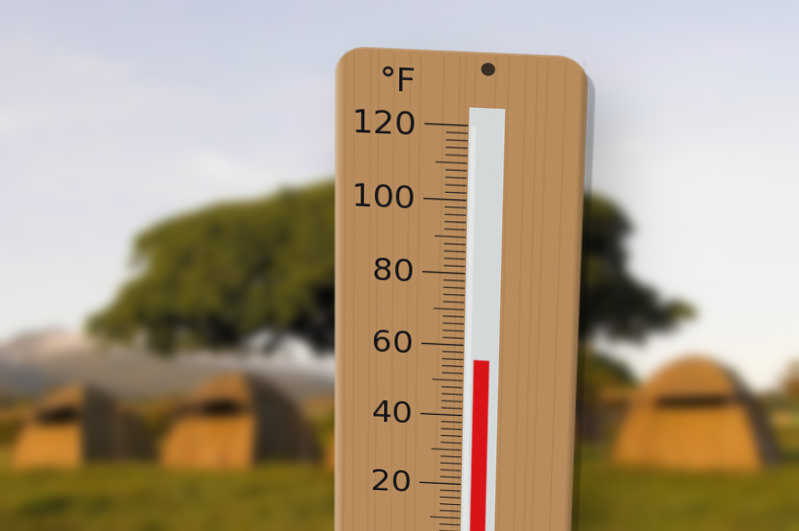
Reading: 56 °F
